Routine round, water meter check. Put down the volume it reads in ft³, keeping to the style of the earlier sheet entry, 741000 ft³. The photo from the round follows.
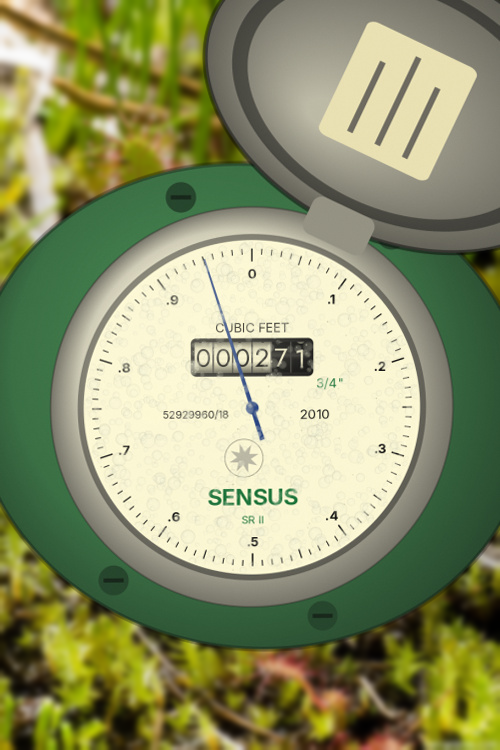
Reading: 270.95 ft³
